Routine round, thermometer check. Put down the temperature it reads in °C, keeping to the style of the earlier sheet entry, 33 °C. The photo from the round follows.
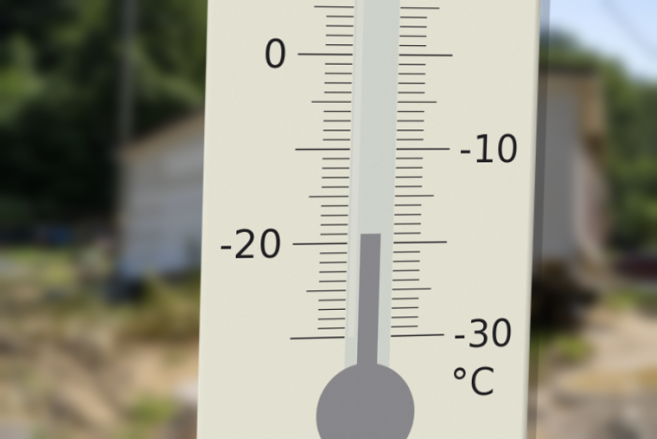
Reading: -19 °C
